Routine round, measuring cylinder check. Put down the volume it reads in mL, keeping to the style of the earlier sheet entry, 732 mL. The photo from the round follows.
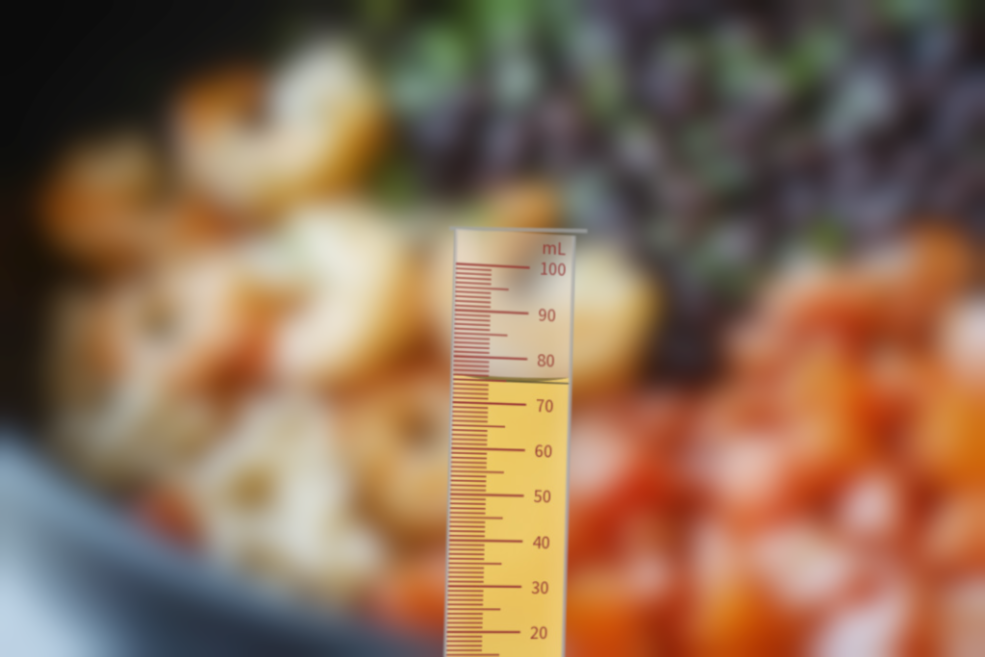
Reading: 75 mL
